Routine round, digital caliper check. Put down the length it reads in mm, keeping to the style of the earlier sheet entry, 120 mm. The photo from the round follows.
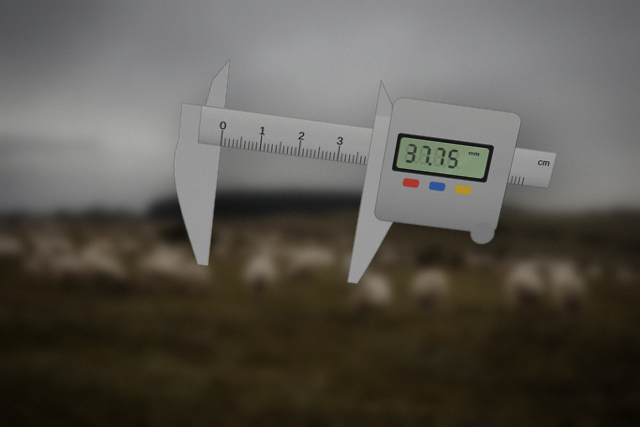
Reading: 37.75 mm
